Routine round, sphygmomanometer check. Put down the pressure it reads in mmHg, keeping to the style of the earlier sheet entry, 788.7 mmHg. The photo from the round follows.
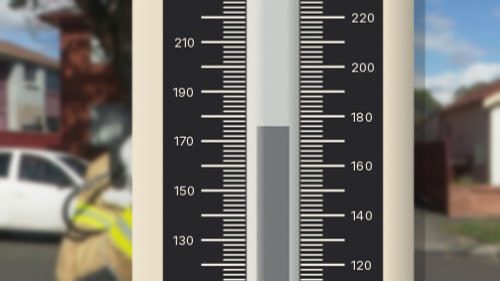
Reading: 176 mmHg
